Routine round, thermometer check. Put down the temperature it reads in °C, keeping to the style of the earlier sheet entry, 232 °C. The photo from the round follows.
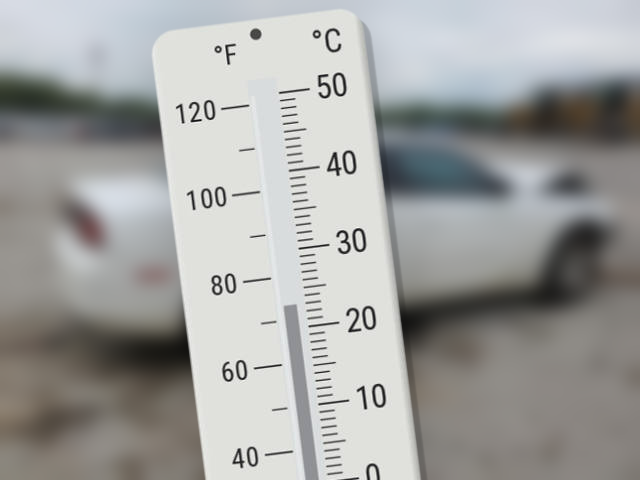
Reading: 23 °C
